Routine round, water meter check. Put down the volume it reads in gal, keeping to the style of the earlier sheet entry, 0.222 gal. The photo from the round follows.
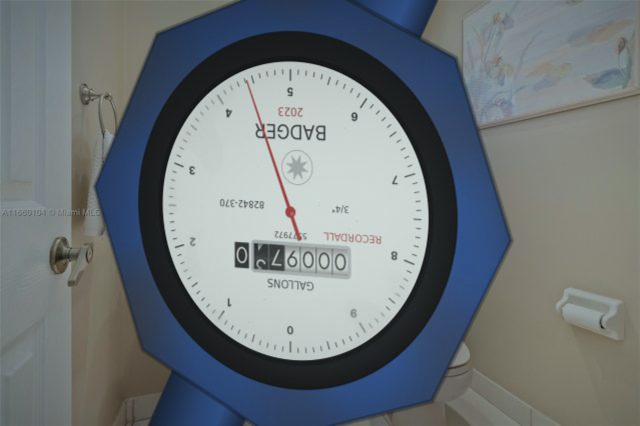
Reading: 9734.4 gal
